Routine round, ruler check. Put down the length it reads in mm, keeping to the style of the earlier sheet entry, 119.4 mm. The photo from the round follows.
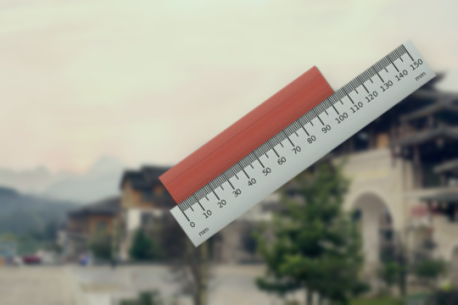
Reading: 105 mm
